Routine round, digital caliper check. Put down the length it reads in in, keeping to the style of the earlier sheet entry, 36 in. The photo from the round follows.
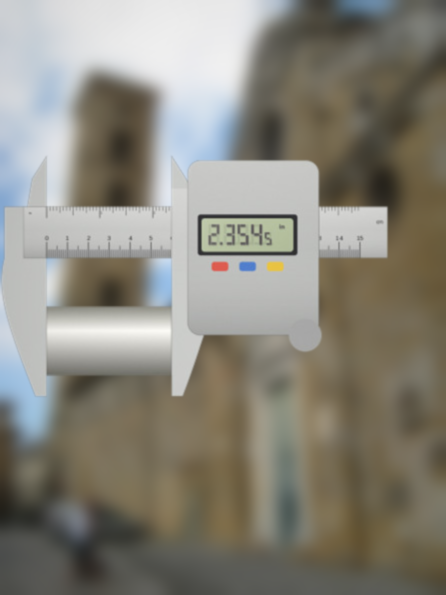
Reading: 2.3545 in
